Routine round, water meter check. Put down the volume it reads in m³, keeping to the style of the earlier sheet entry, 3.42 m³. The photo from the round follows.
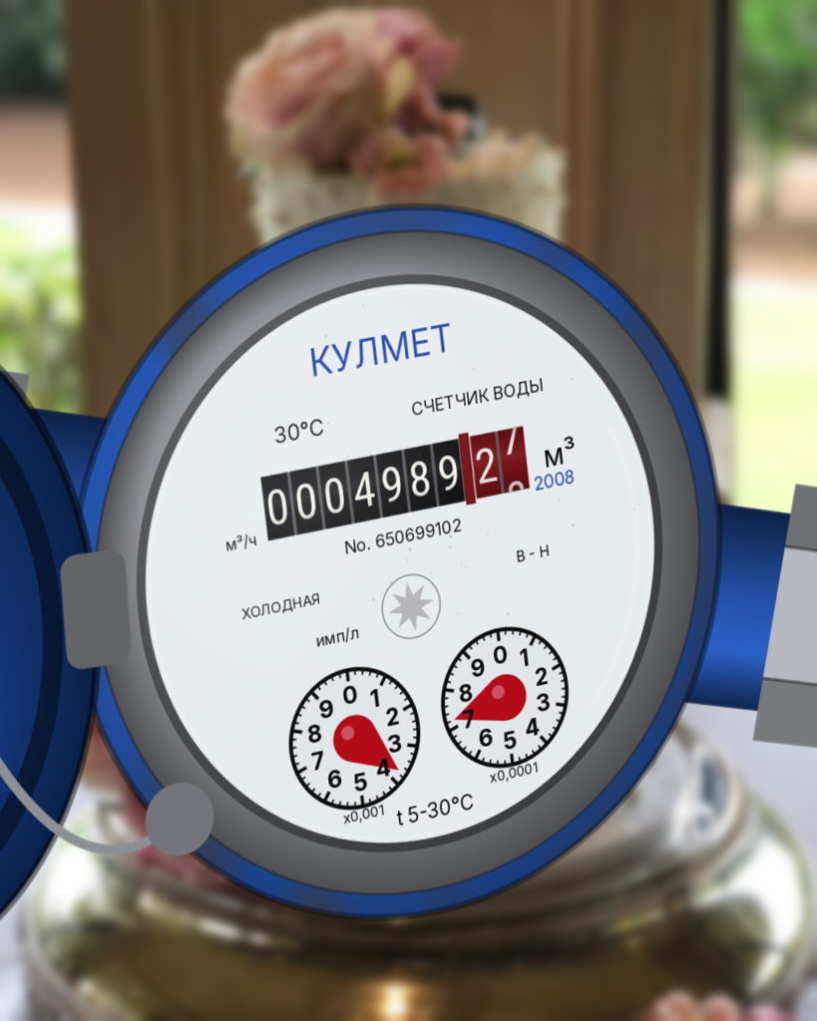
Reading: 4989.2737 m³
